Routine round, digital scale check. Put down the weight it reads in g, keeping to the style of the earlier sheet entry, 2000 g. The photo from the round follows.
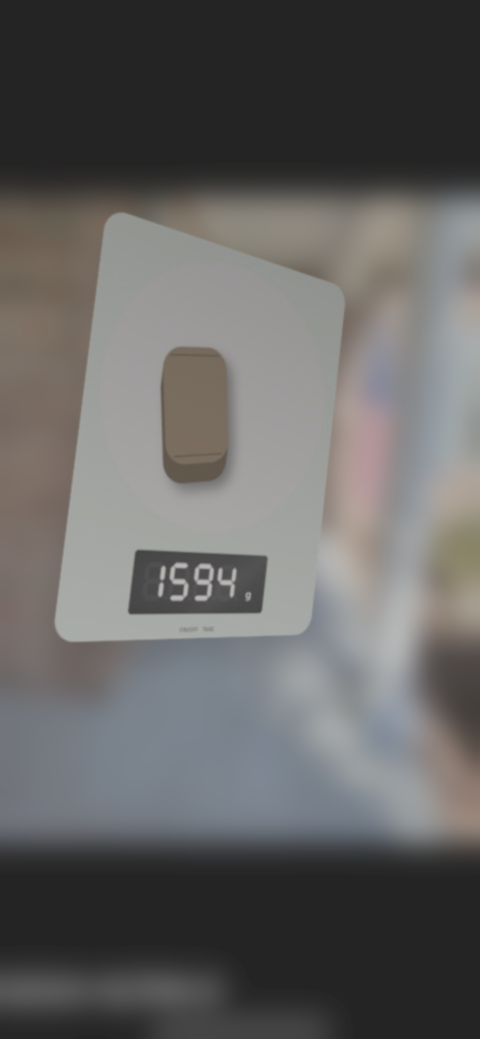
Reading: 1594 g
